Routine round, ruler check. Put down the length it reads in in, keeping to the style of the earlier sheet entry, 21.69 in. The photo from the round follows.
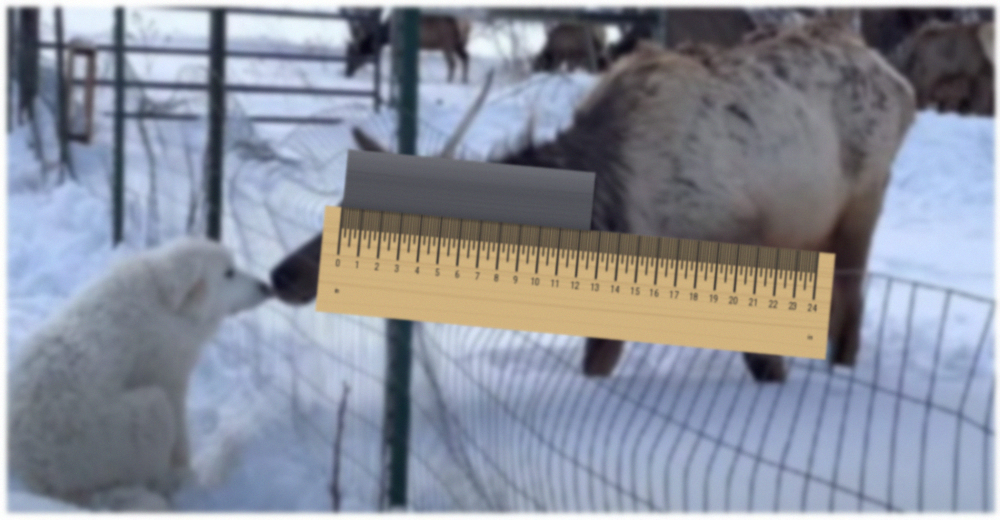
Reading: 12.5 in
